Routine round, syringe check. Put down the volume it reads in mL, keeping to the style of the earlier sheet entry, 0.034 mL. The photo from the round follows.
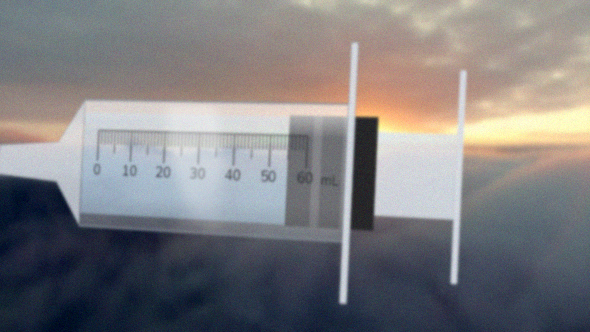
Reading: 55 mL
